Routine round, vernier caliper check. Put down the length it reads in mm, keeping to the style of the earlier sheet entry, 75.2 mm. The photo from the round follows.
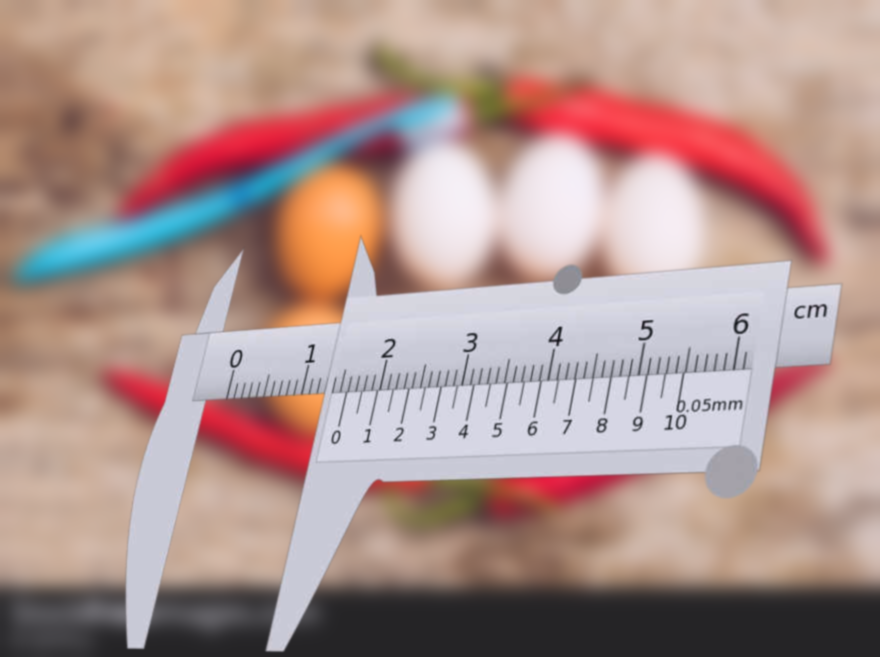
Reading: 15.8 mm
